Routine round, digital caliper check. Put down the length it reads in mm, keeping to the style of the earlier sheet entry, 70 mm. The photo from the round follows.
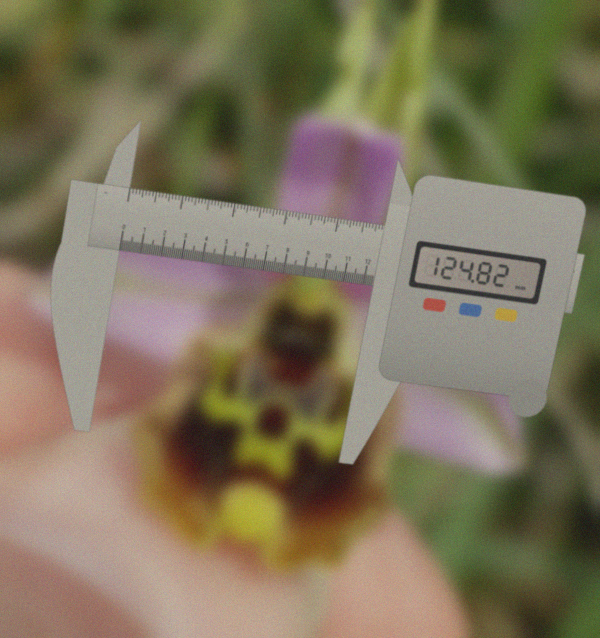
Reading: 124.82 mm
